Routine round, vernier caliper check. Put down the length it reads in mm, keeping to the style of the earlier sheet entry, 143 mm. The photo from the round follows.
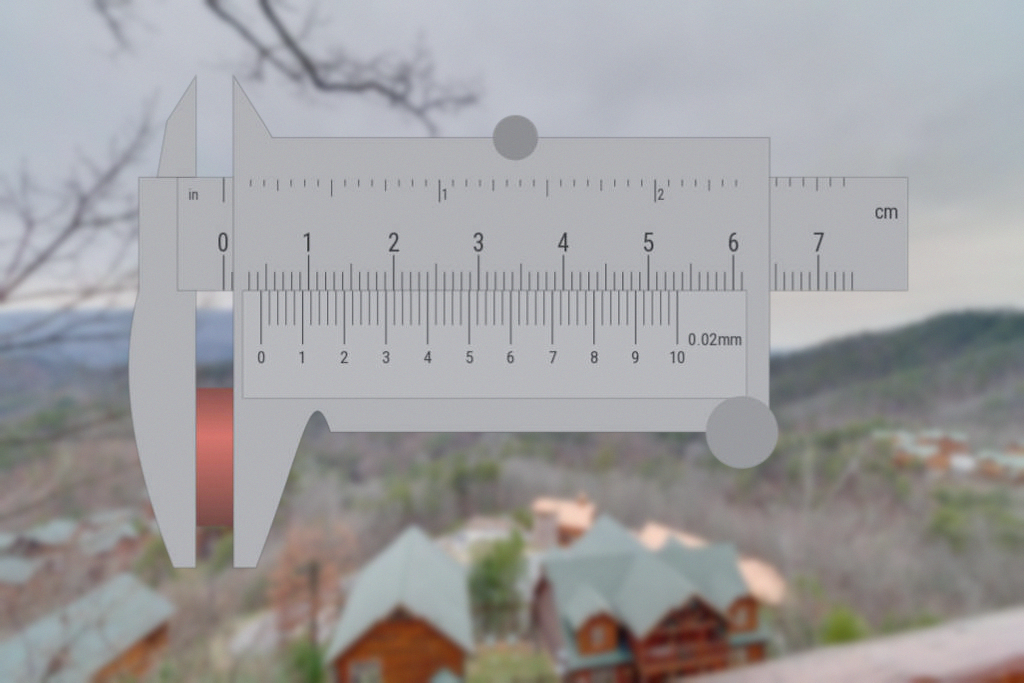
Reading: 4.4 mm
